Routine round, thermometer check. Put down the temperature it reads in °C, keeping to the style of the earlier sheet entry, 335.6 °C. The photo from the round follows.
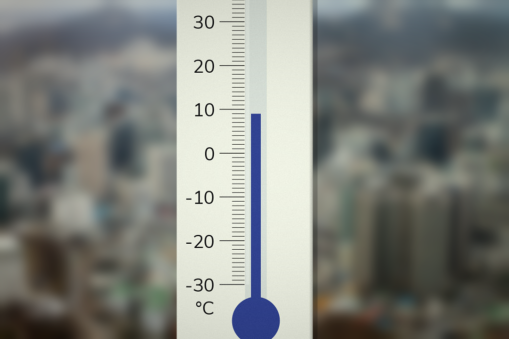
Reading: 9 °C
